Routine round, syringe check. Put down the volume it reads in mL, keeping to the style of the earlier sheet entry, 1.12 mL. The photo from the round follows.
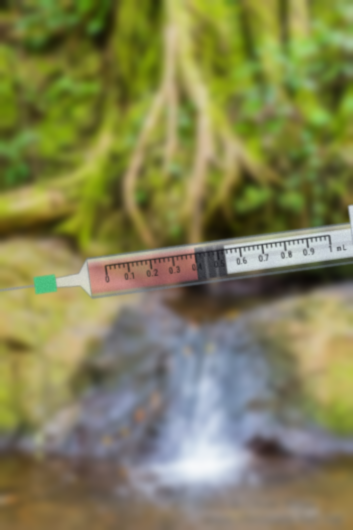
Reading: 0.4 mL
